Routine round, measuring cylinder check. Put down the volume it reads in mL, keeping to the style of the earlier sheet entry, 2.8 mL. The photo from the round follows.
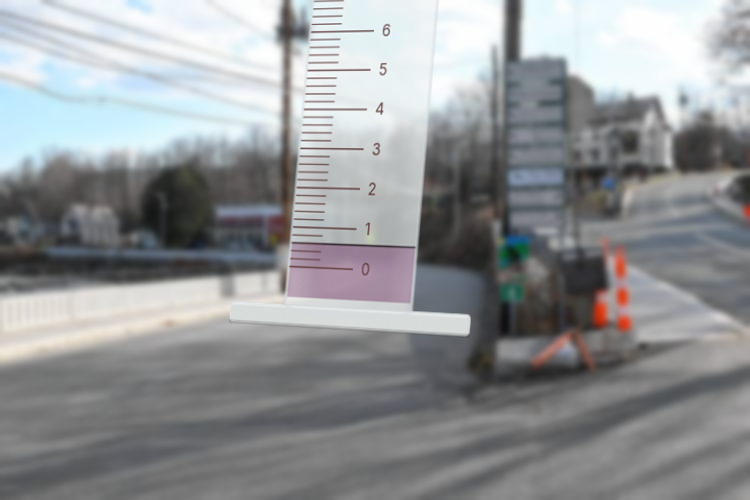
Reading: 0.6 mL
